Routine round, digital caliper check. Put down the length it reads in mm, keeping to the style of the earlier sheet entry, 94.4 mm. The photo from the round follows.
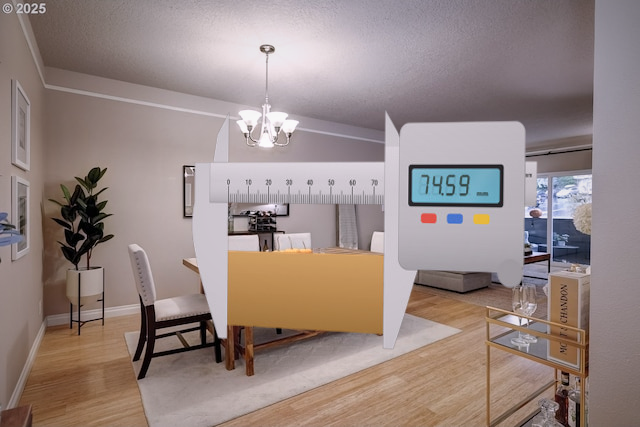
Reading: 74.59 mm
